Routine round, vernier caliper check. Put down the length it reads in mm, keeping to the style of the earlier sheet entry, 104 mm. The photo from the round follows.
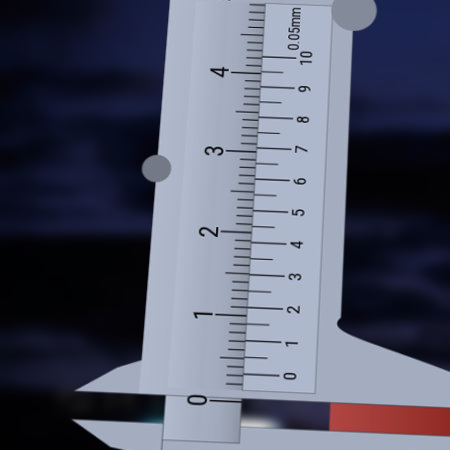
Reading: 3.2 mm
